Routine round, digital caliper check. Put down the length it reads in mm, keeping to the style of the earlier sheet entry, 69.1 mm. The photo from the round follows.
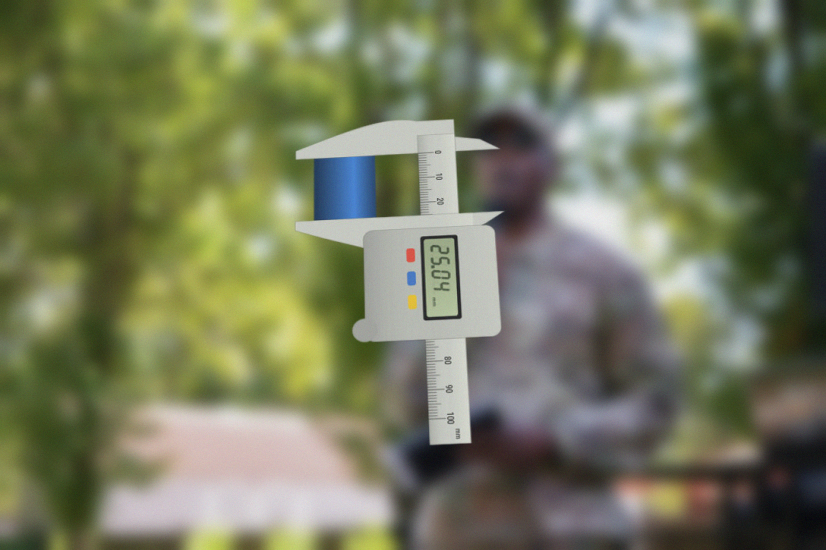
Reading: 25.04 mm
